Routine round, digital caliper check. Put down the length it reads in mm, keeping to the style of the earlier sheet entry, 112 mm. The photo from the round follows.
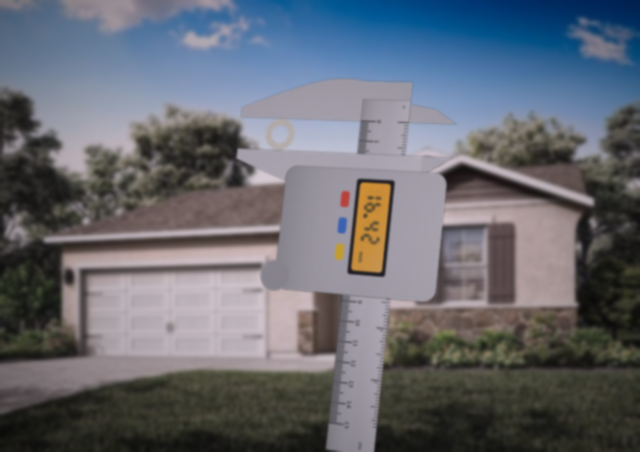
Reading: 16.42 mm
